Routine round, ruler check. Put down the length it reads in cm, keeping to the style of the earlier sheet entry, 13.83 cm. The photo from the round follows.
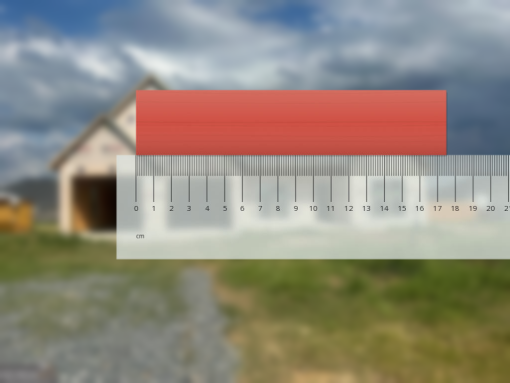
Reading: 17.5 cm
